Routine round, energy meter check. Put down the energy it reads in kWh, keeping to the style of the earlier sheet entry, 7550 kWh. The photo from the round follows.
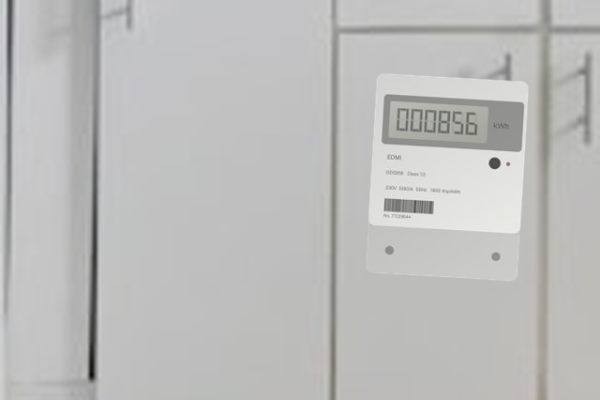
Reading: 856 kWh
